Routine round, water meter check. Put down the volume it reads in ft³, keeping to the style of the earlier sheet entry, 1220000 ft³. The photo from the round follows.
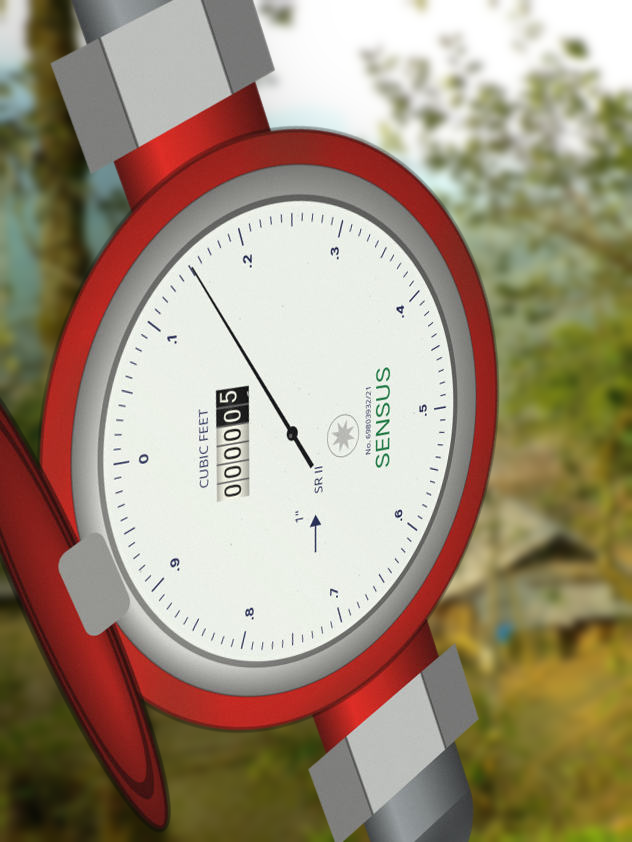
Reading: 5.15 ft³
